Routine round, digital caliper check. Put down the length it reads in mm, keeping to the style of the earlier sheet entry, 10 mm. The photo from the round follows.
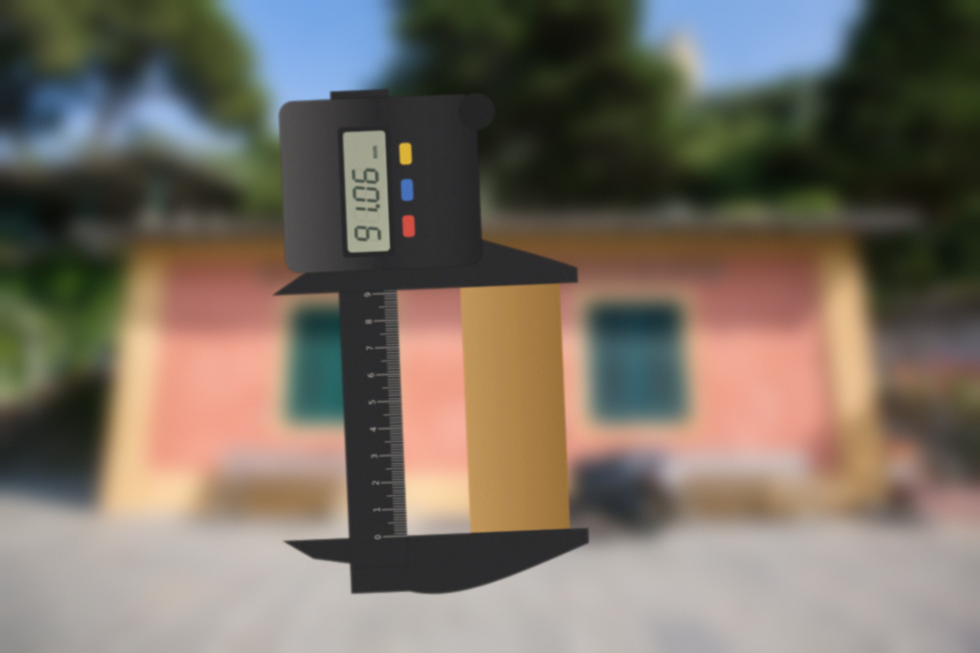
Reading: 91.06 mm
